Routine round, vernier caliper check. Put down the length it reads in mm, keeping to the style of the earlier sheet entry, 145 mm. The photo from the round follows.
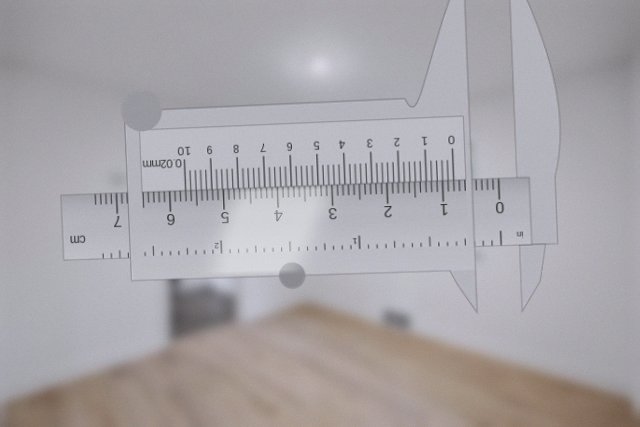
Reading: 8.0 mm
